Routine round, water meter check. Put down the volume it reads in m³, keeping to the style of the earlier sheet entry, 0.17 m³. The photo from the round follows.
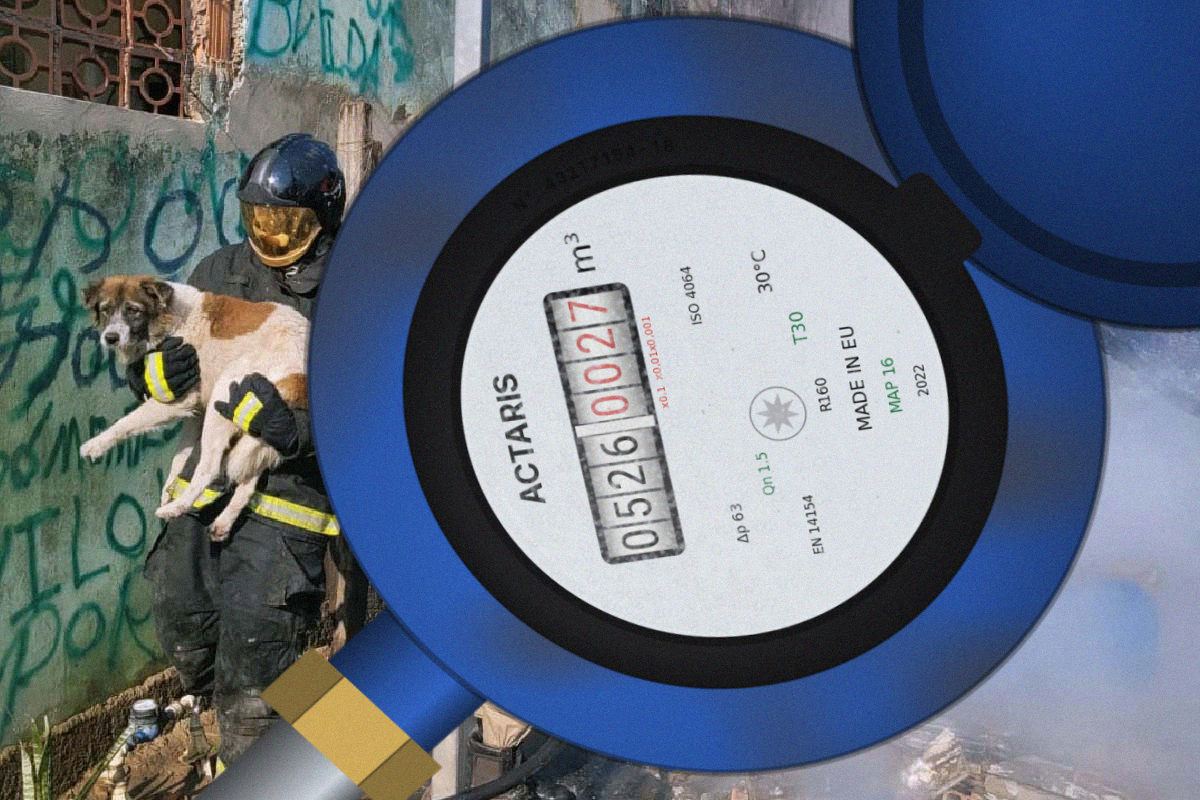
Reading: 526.0027 m³
